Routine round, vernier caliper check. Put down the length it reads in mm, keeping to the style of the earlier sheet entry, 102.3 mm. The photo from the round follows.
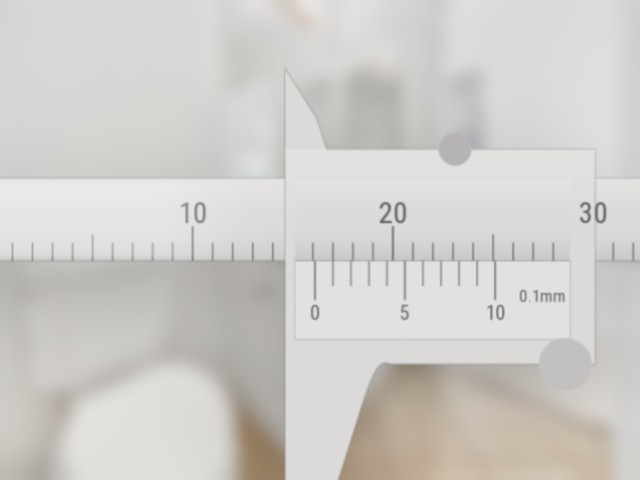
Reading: 16.1 mm
